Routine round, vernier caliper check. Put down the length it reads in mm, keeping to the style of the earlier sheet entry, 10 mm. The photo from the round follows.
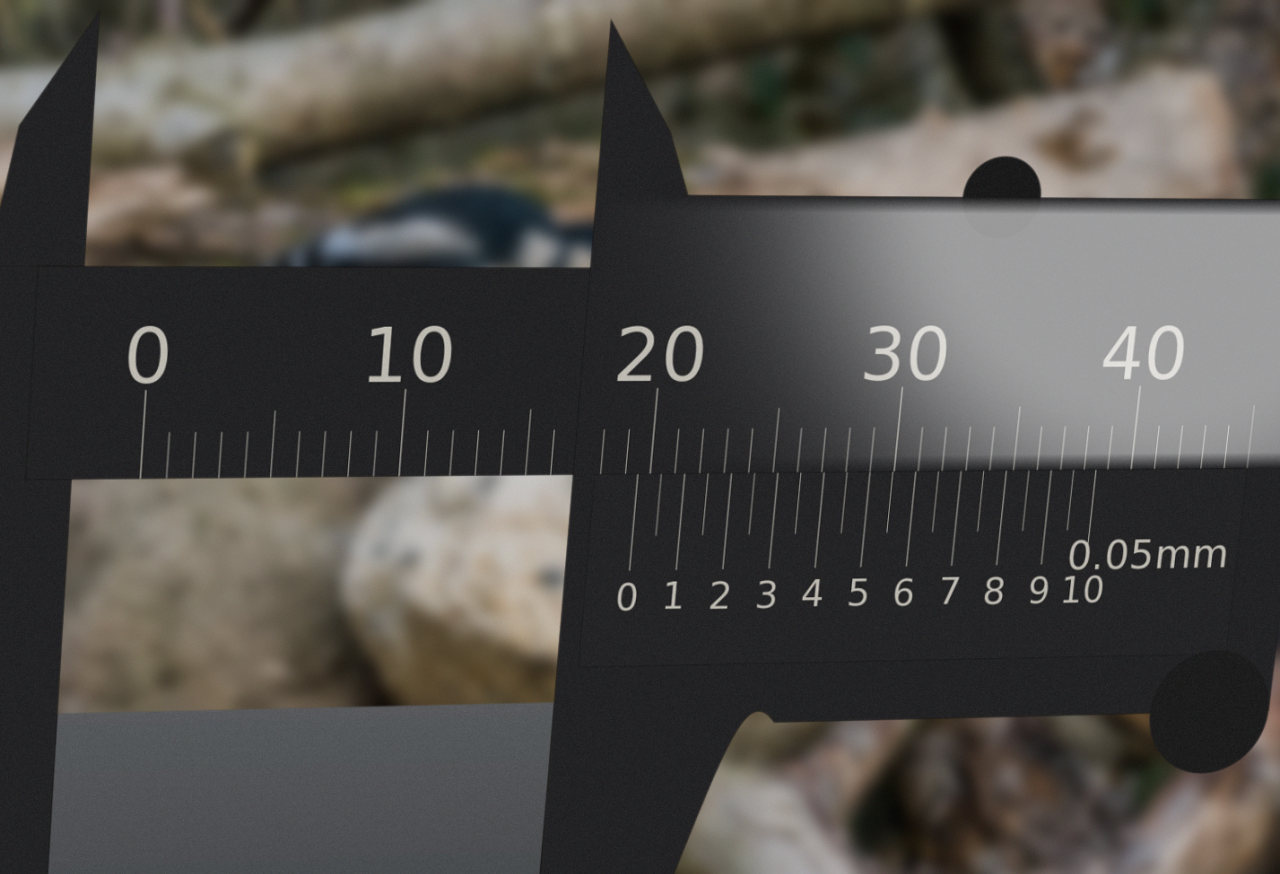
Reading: 19.50 mm
